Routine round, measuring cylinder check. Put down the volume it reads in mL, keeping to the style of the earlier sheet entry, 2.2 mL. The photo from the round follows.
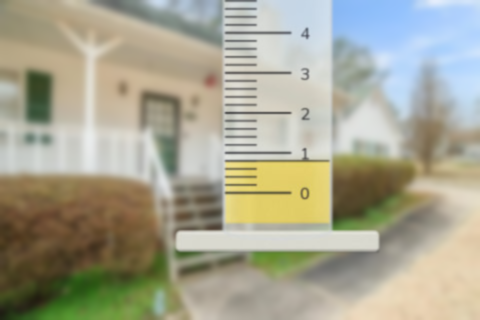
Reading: 0.8 mL
